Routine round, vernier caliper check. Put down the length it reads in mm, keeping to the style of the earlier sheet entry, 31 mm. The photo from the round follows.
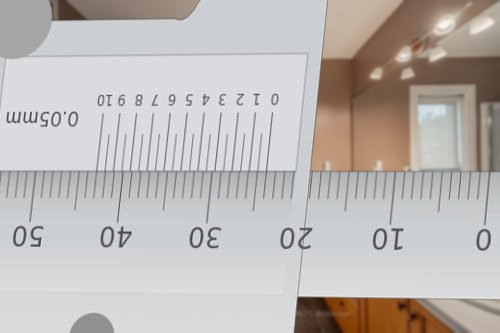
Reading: 24.0 mm
